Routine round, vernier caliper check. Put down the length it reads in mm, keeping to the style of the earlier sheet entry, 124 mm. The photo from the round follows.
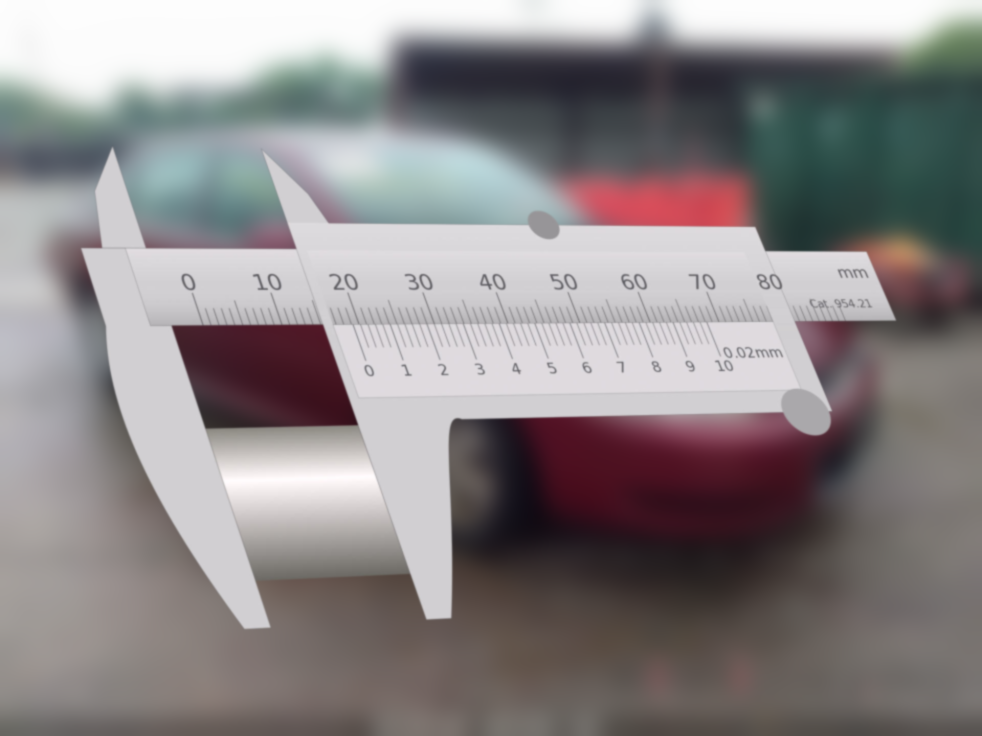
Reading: 19.2 mm
